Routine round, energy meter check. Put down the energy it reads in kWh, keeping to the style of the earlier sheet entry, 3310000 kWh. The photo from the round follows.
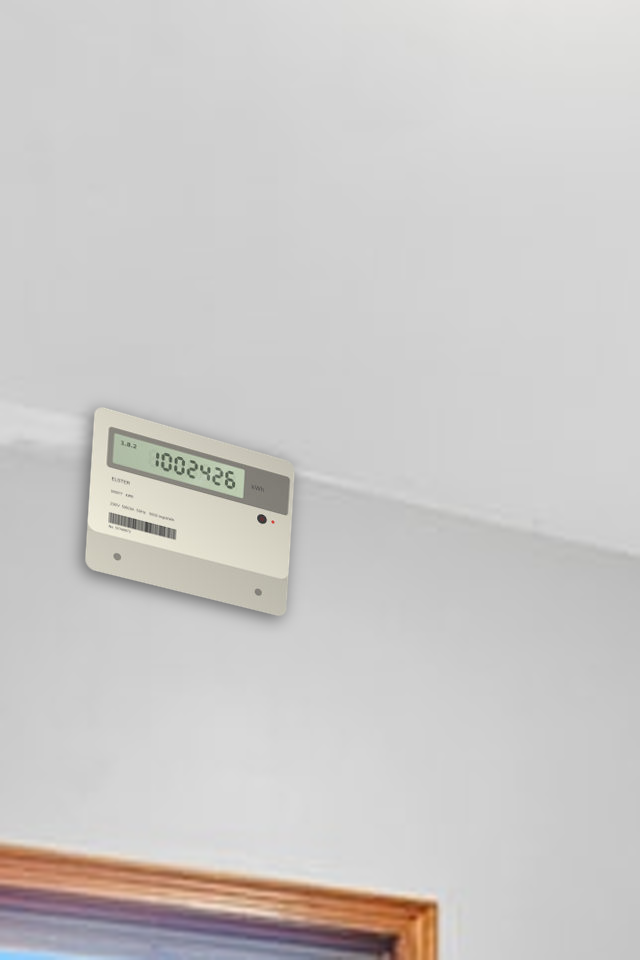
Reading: 1002426 kWh
